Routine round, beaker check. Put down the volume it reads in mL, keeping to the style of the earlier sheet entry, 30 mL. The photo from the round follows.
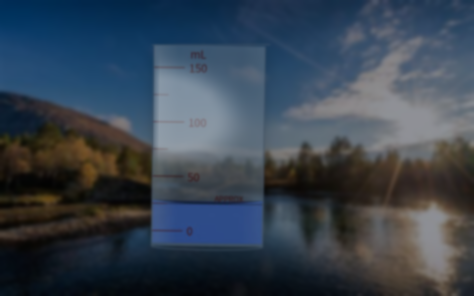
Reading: 25 mL
